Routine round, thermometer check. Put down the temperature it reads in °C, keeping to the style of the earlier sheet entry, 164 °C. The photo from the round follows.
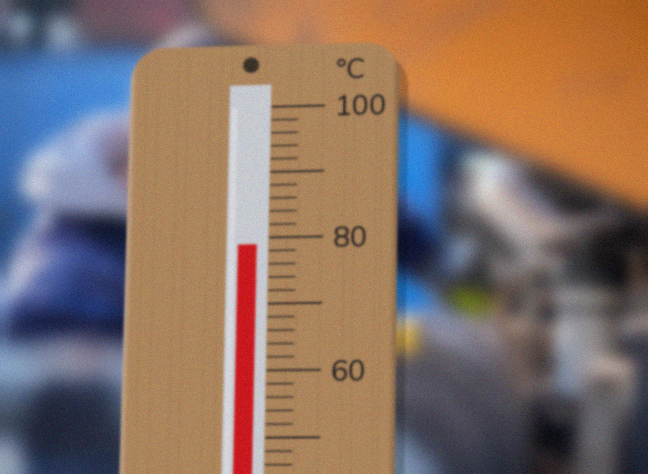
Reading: 79 °C
